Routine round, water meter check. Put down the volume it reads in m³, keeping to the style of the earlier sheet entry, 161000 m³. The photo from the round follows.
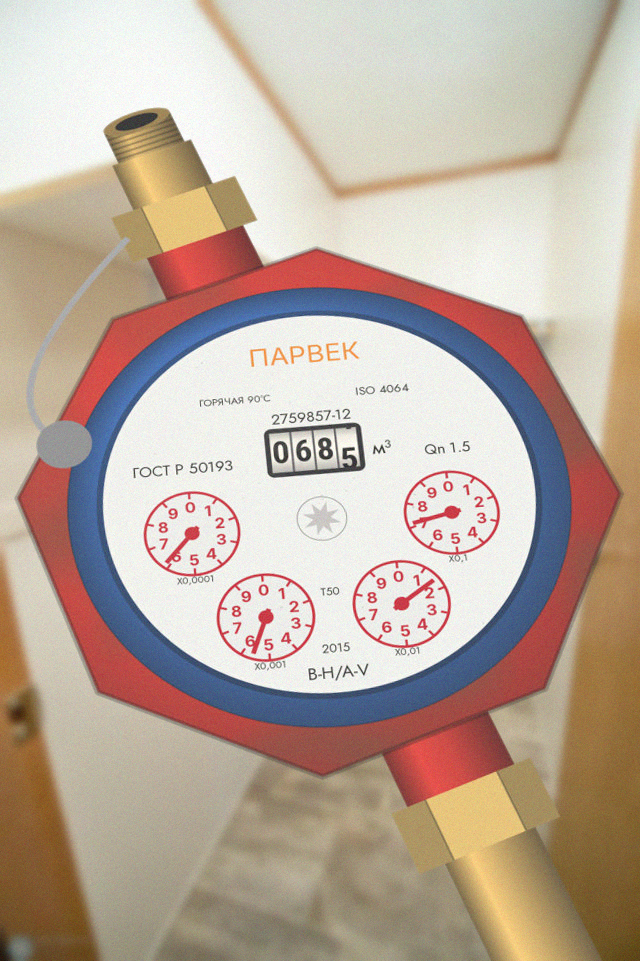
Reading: 684.7156 m³
